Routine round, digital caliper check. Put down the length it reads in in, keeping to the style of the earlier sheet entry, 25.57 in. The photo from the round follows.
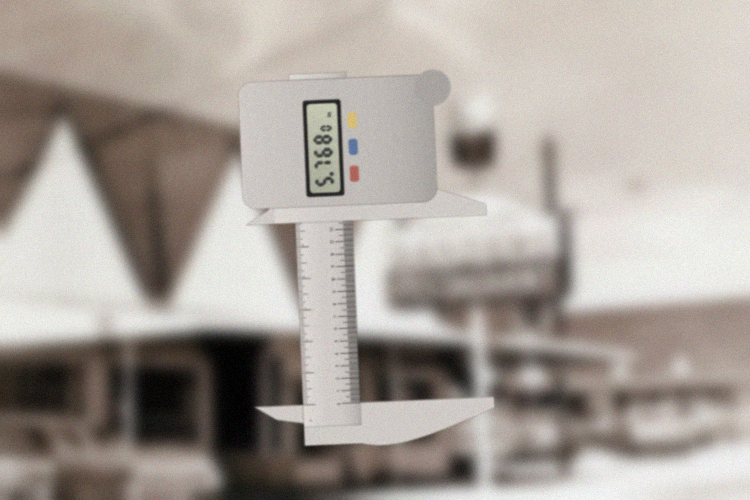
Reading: 5.7680 in
